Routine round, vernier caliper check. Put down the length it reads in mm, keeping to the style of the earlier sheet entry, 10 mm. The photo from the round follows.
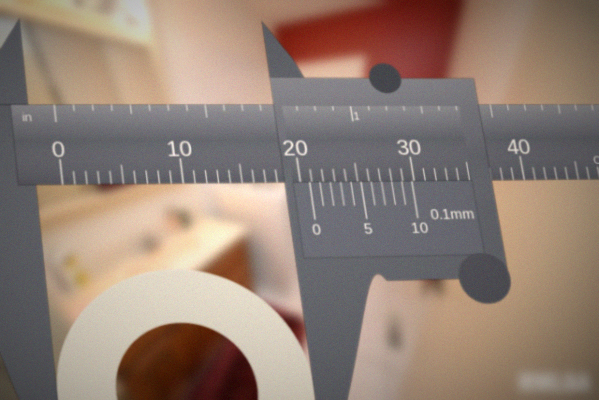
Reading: 20.8 mm
